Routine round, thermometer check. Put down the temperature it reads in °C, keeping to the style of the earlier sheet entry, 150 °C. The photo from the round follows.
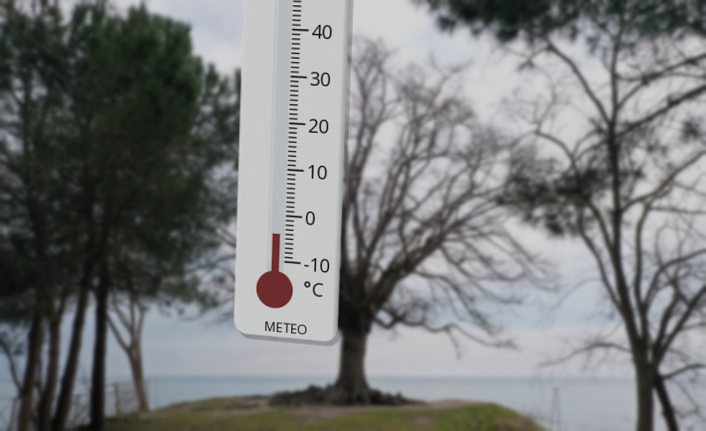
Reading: -4 °C
